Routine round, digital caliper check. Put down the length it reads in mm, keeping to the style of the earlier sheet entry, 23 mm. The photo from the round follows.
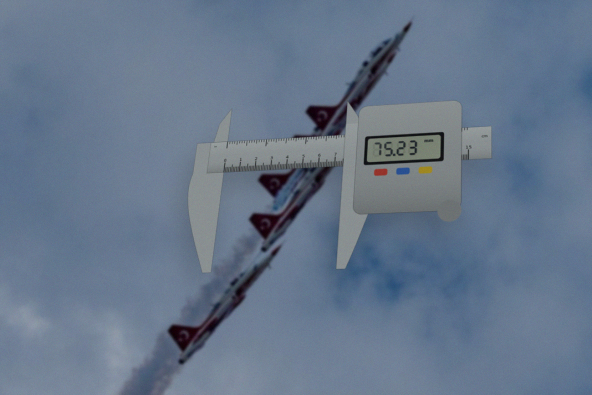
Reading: 75.23 mm
